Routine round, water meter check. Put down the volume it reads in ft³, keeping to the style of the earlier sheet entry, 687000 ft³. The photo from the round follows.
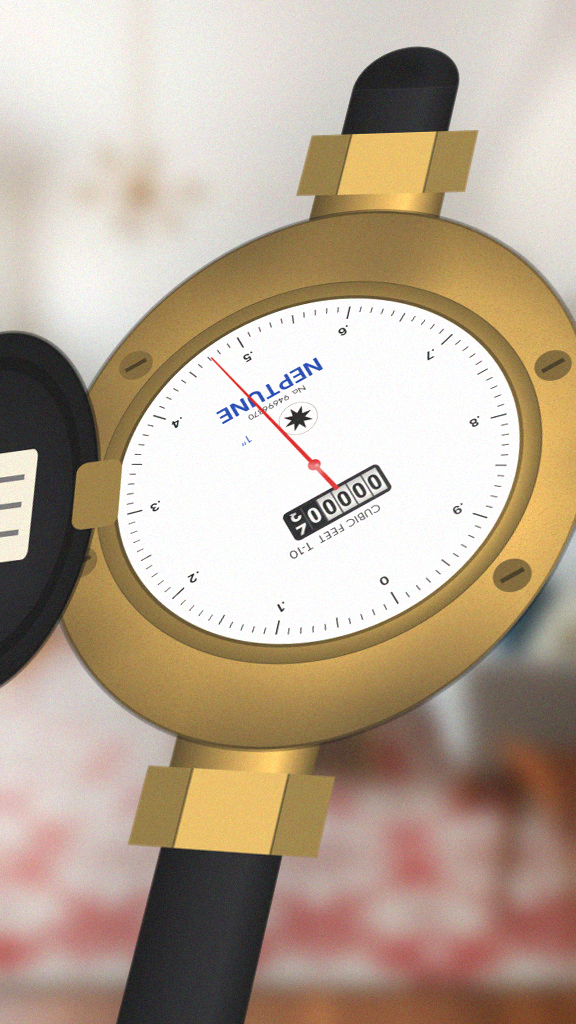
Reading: 2.47 ft³
